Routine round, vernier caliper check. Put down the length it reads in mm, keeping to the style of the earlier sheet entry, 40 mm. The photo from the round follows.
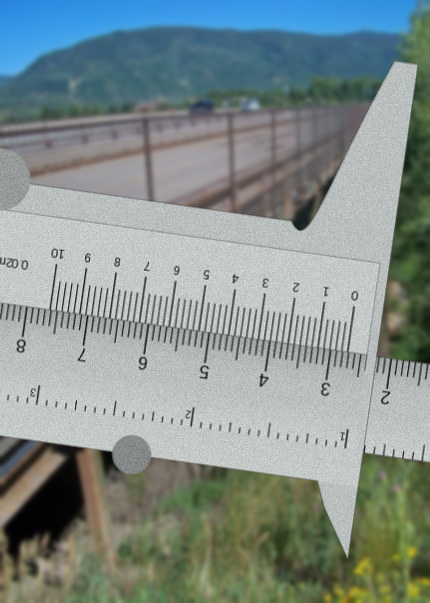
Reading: 27.2 mm
